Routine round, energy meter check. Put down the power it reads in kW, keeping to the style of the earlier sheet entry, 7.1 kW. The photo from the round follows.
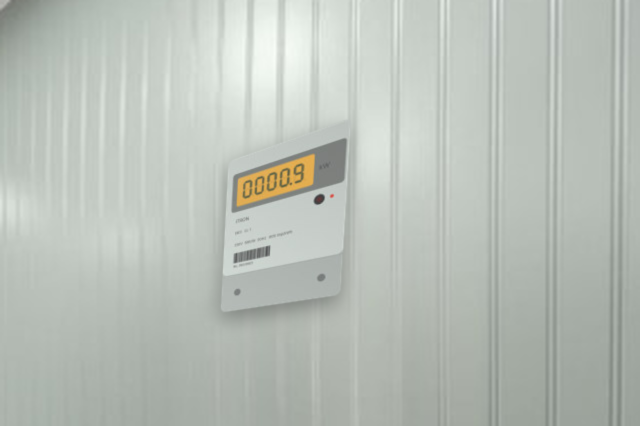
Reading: 0.9 kW
